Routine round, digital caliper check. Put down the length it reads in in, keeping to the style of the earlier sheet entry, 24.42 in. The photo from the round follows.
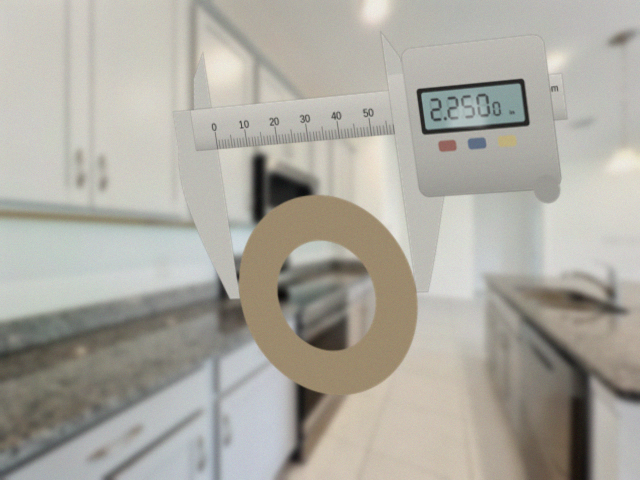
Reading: 2.2500 in
